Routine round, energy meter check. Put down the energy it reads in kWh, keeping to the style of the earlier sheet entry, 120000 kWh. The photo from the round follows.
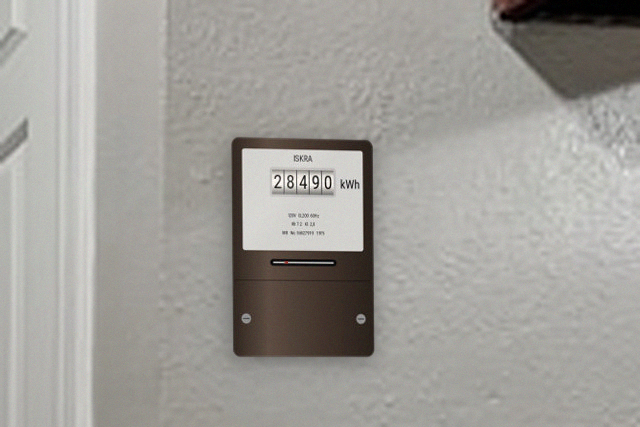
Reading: 28490 kWh
